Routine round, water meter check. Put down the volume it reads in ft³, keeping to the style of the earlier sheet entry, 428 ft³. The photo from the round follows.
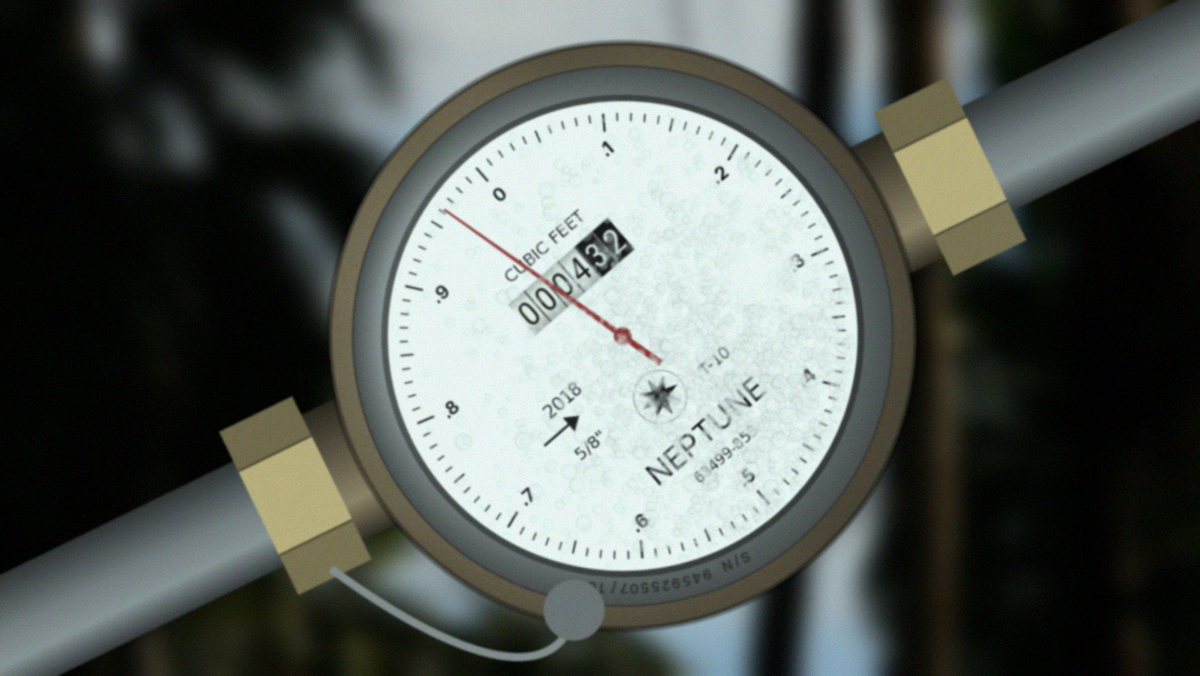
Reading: 431.96 ft³
